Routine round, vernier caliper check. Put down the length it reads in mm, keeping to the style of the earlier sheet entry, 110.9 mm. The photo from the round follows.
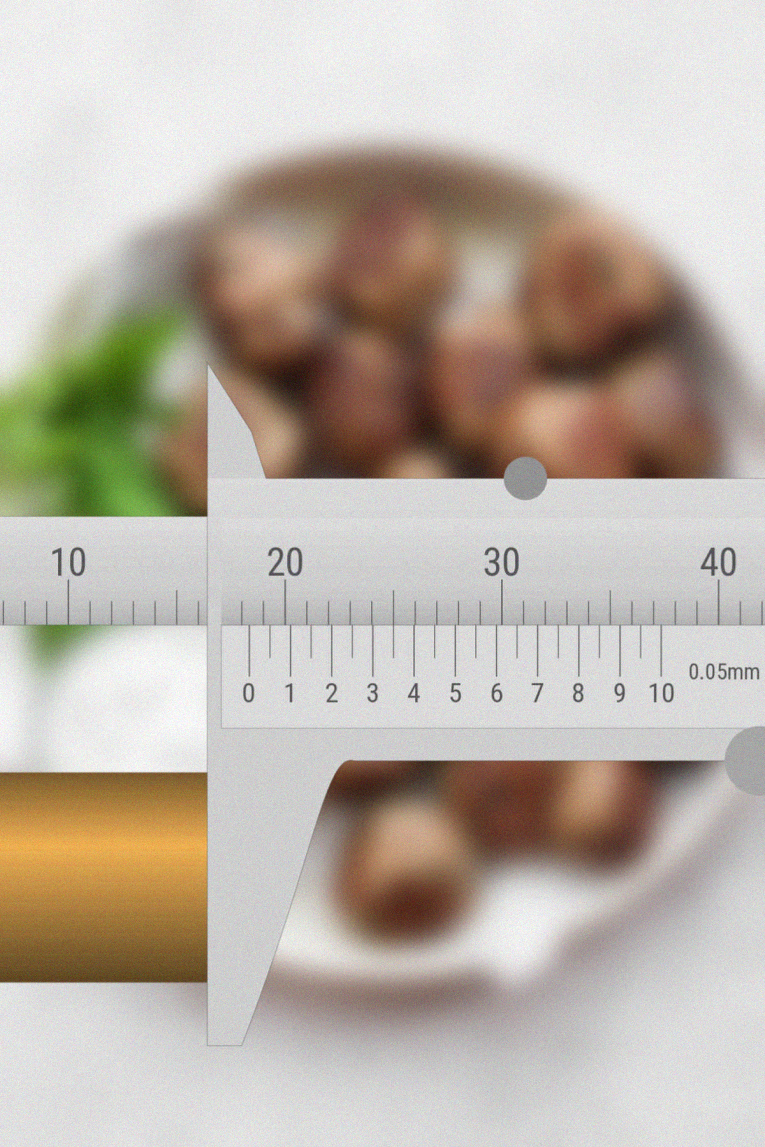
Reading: 18.35 mm
